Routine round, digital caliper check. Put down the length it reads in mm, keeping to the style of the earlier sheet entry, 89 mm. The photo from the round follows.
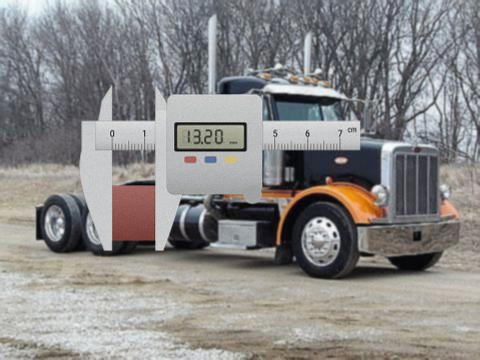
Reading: 13.20 mm
